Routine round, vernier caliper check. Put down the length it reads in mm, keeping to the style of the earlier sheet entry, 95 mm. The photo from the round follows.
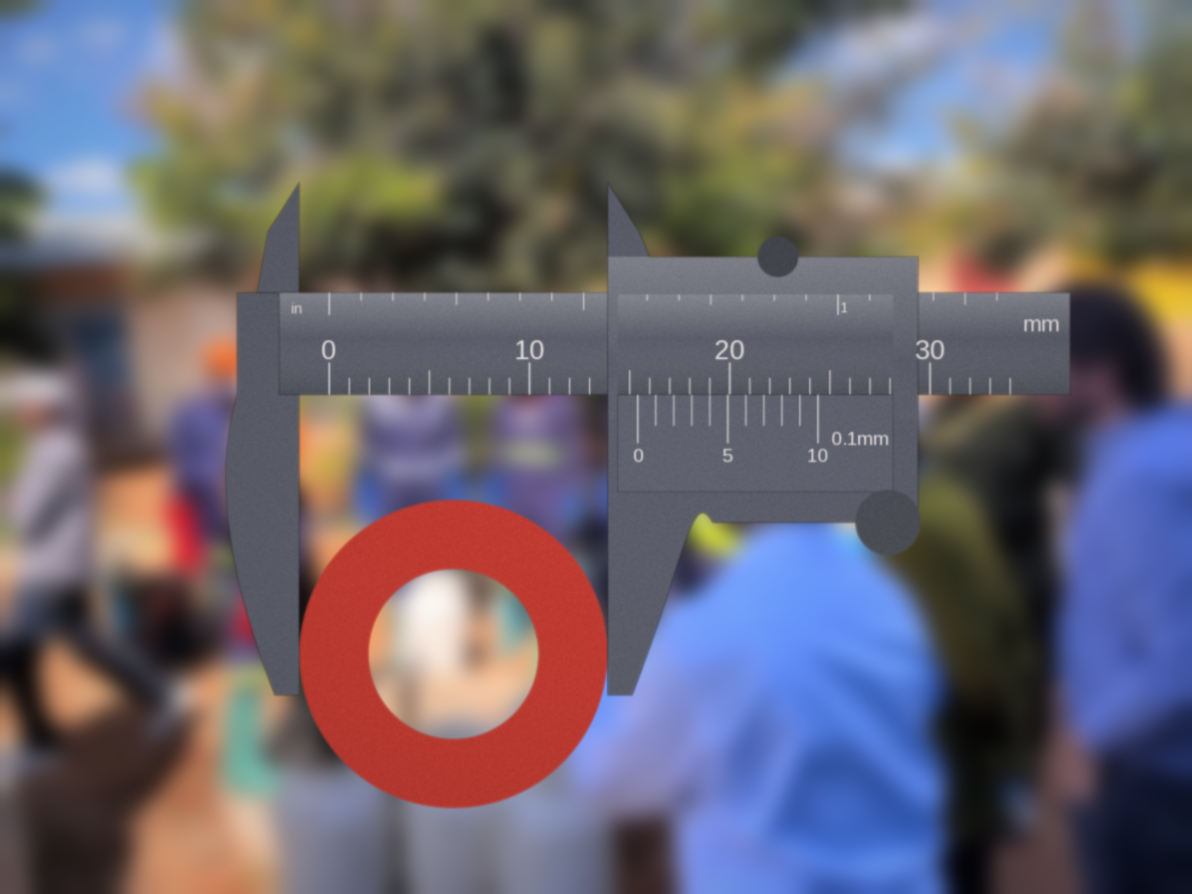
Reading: 15.4 mm
